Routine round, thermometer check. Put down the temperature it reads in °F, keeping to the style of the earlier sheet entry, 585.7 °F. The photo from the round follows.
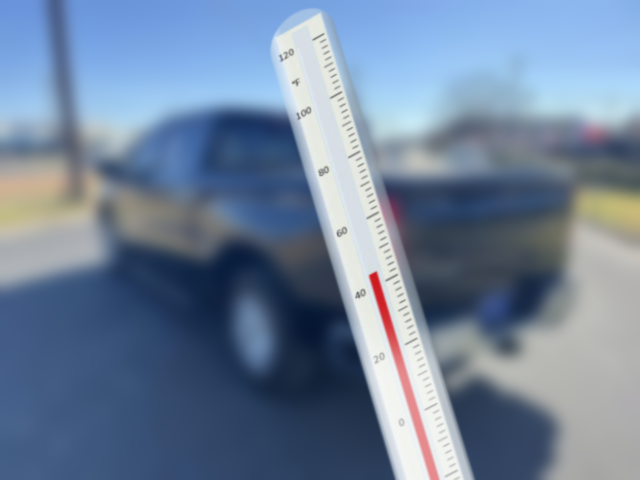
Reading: 44 °F
